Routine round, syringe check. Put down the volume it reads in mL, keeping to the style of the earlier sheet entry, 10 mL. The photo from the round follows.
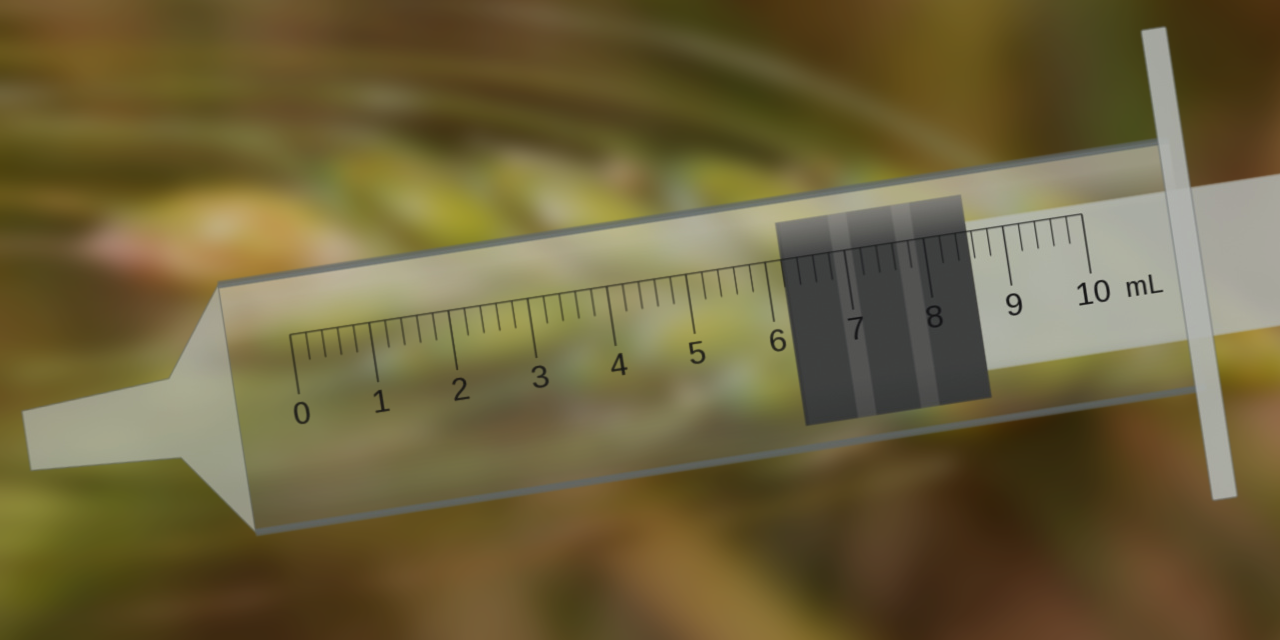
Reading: 6.2 mL
